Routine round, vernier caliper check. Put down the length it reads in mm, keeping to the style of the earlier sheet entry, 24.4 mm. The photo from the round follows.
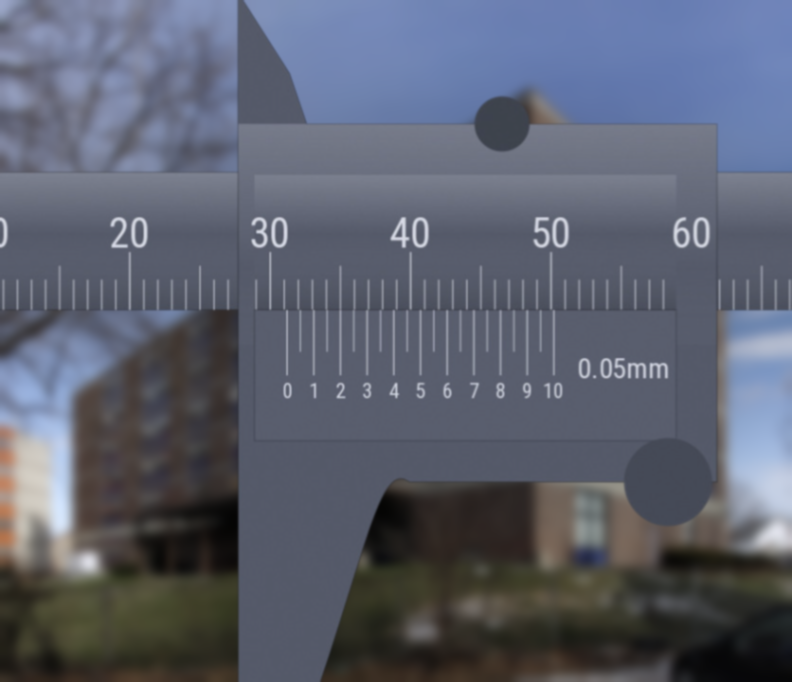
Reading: 31.2 mm
